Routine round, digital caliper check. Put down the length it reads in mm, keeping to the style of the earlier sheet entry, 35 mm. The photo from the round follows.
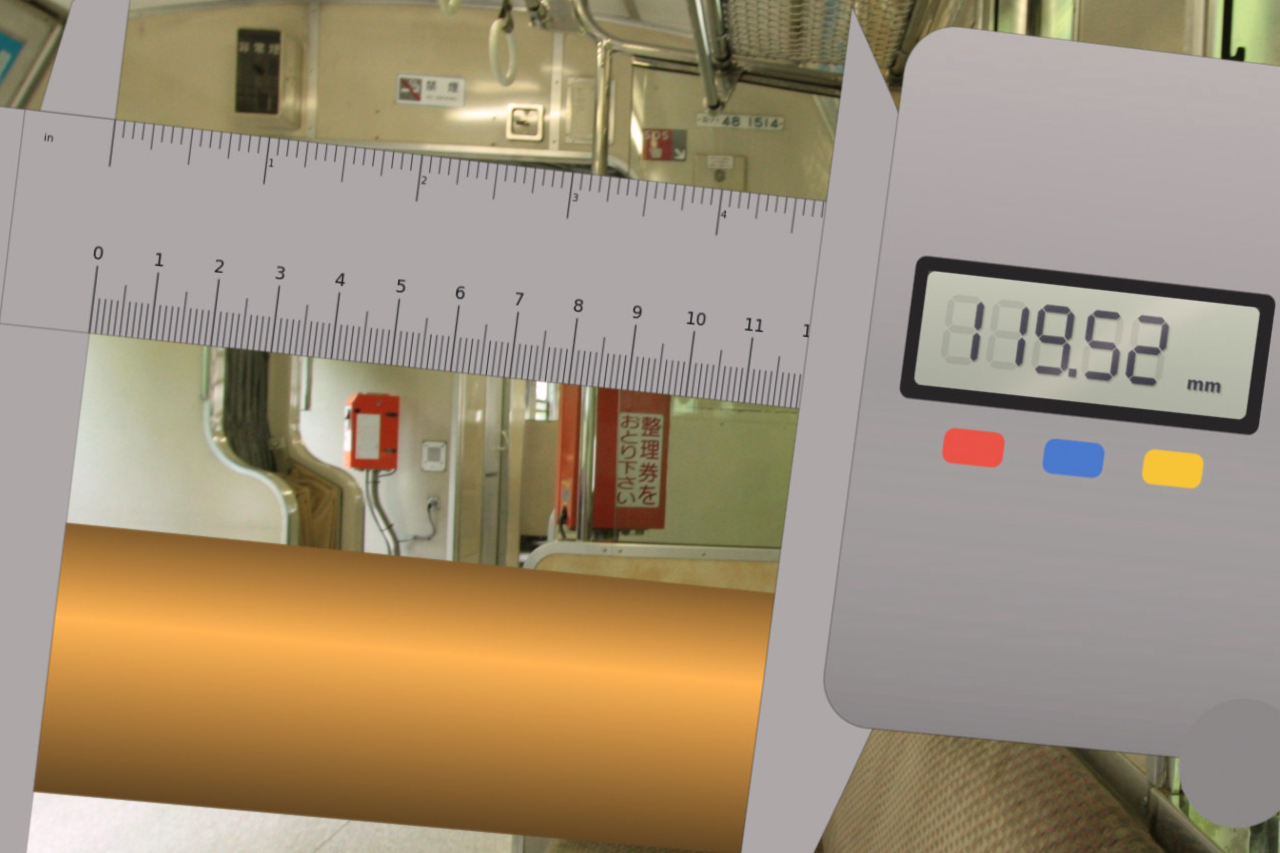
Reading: 119.52 mm
